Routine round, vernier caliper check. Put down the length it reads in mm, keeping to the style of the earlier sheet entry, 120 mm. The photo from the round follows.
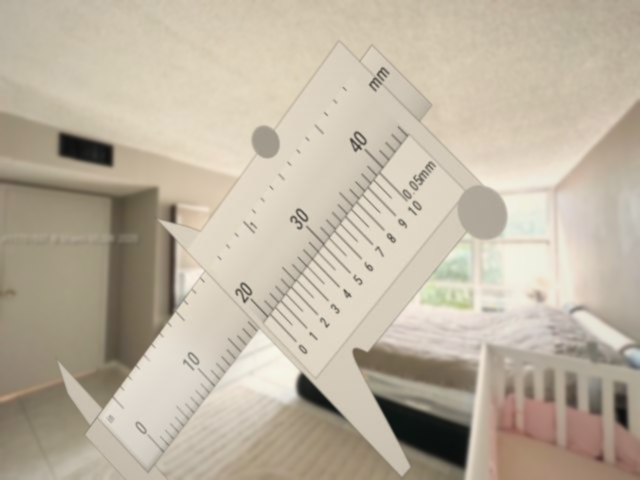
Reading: 20.4 mm
